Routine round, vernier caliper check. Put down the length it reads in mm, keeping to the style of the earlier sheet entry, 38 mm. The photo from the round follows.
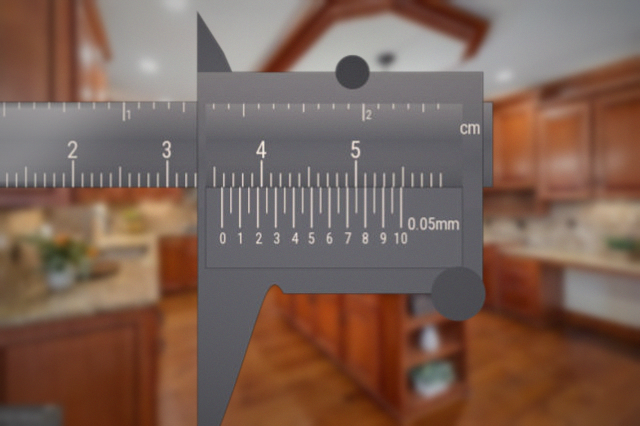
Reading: 35.8 mm
